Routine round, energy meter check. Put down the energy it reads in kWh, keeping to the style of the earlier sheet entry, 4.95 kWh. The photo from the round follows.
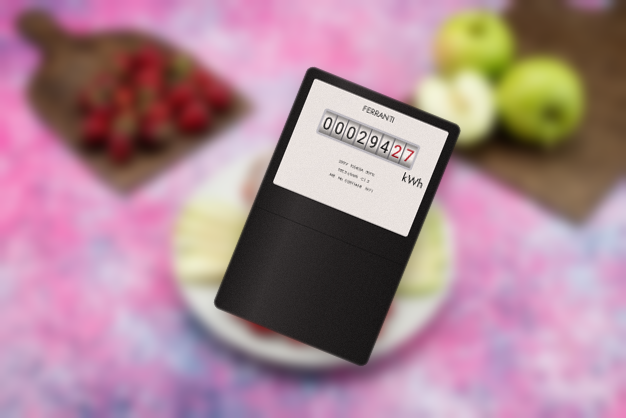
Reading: 294.27 kWh
